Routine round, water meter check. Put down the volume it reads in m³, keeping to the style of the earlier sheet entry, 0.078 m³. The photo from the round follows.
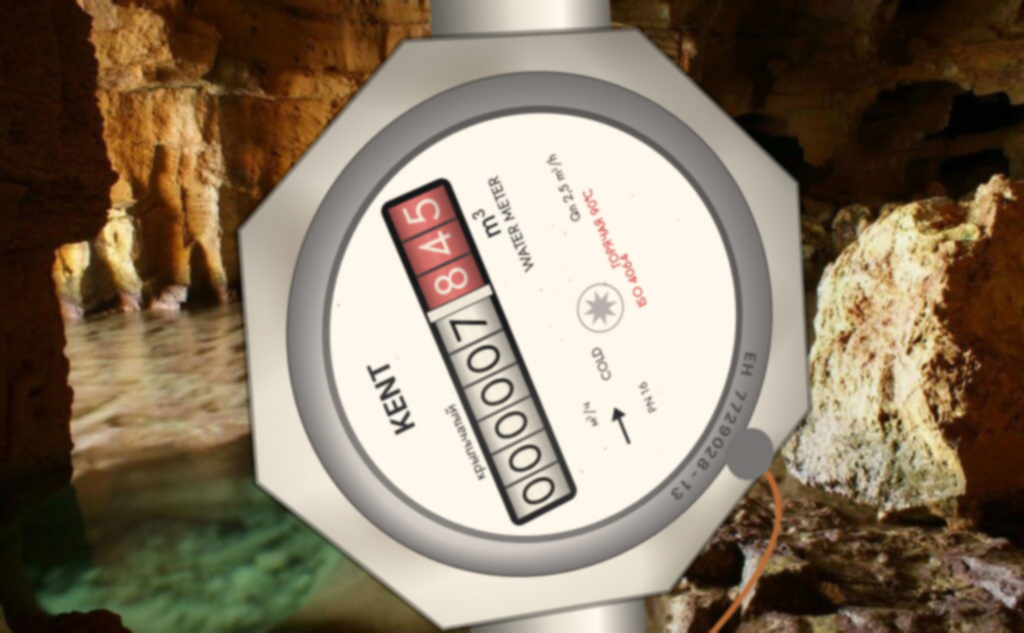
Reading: 7.845 m³
